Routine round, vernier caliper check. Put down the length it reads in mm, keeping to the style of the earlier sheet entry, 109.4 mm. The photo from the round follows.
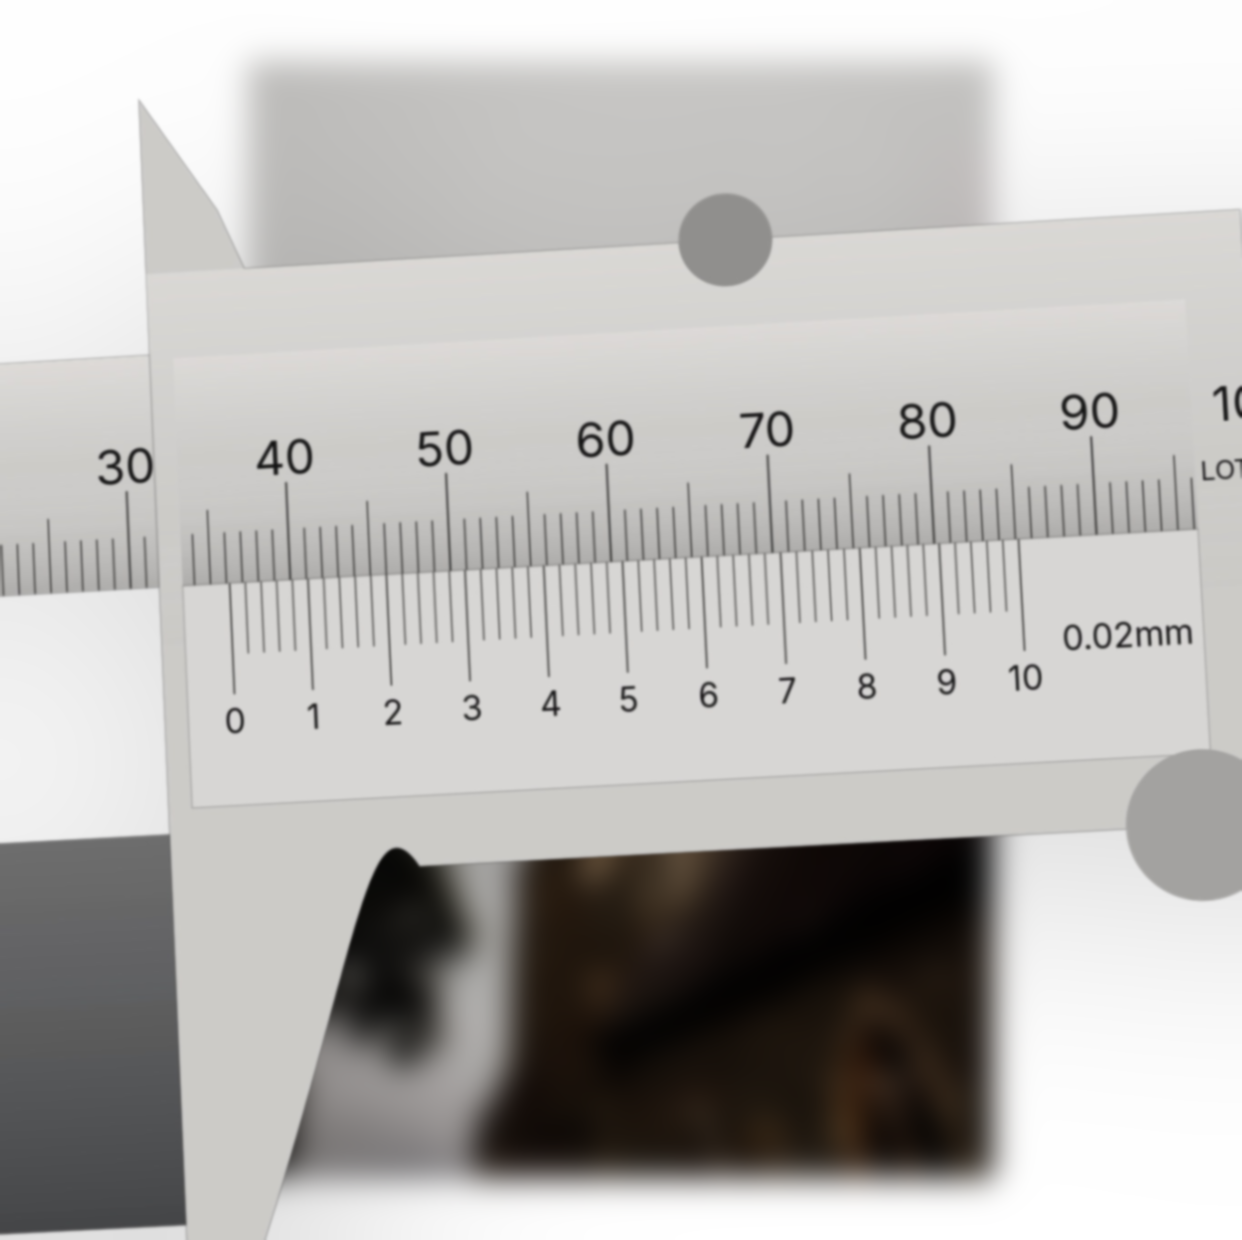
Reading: 36.2 mm
